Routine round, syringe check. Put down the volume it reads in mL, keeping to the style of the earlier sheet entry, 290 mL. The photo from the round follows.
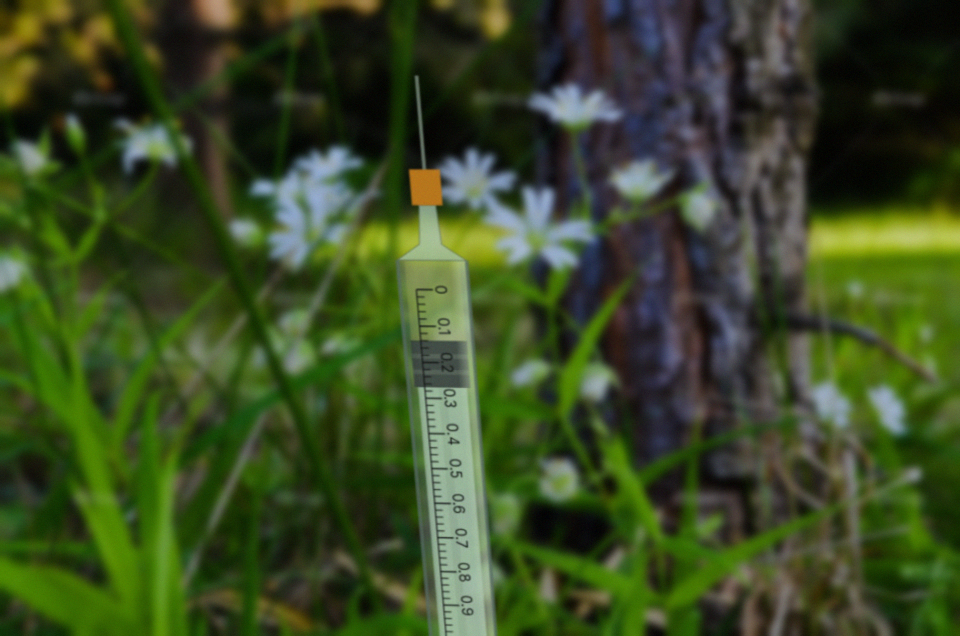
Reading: 0.14 mL
